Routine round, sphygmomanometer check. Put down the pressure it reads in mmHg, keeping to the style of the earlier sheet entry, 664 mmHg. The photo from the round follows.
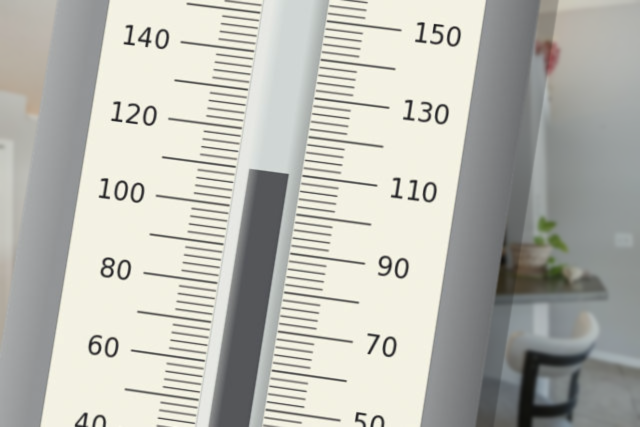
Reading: 110 mmHg
